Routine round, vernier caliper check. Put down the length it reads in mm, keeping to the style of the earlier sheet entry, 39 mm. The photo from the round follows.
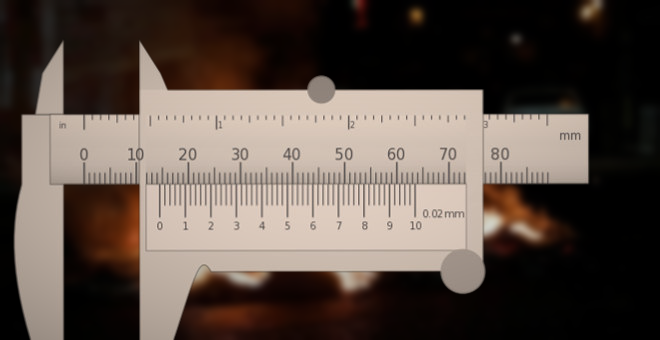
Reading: 14.5 mm
